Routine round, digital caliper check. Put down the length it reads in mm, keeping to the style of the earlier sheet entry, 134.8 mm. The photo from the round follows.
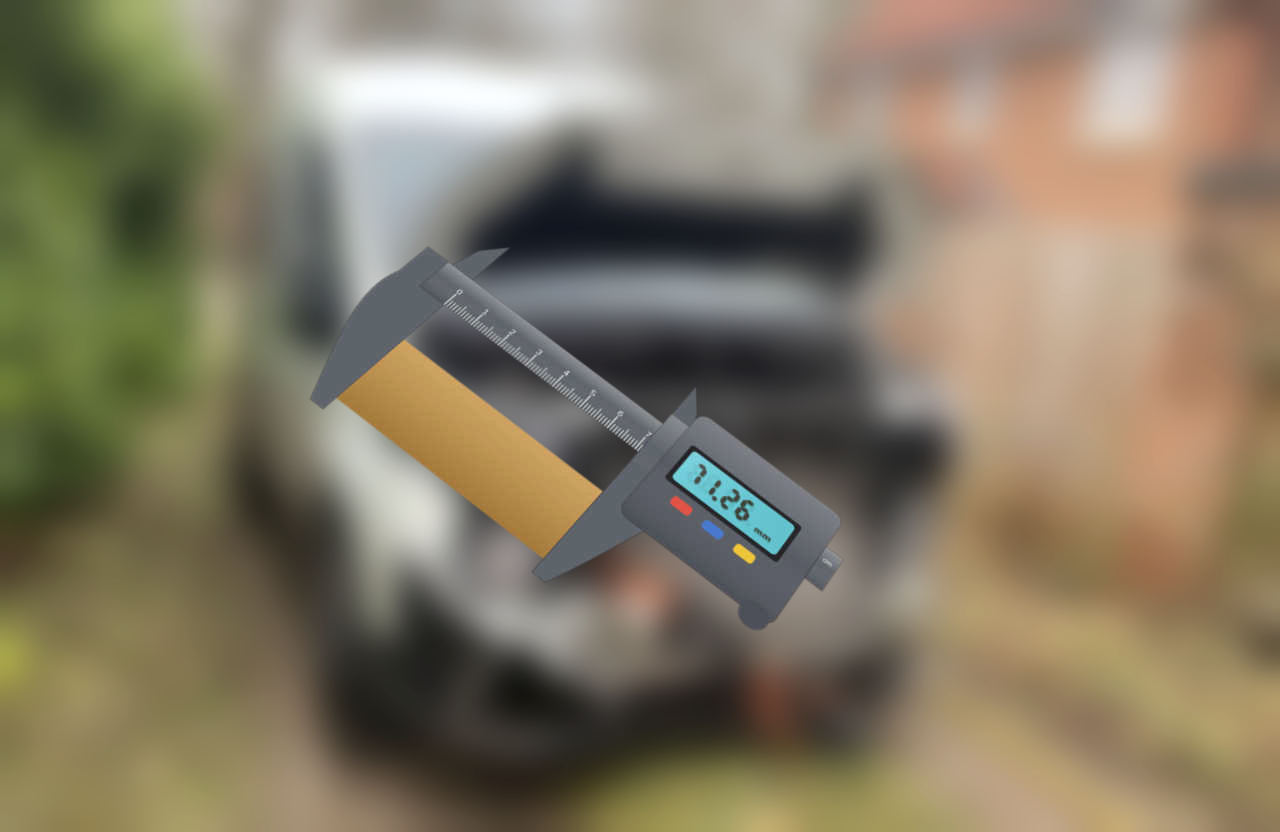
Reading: 71.26 mm
